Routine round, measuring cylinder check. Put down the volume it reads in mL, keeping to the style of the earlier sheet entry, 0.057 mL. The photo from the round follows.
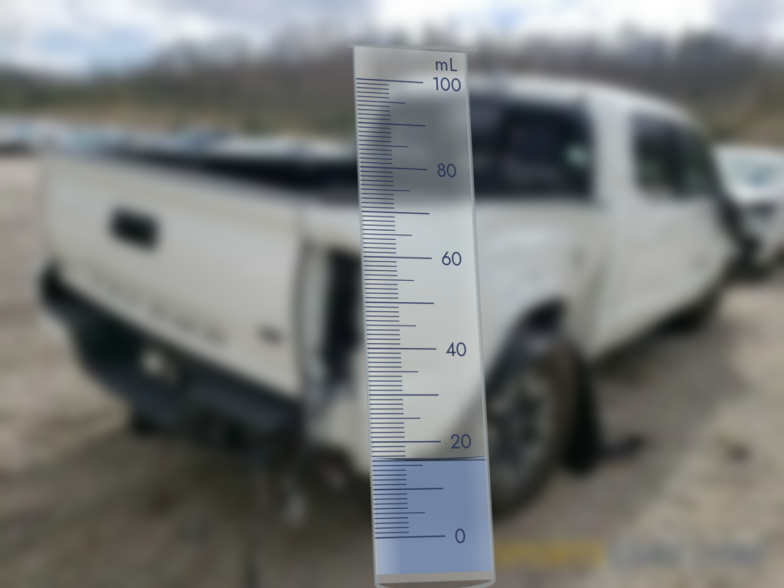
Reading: 16 mL
